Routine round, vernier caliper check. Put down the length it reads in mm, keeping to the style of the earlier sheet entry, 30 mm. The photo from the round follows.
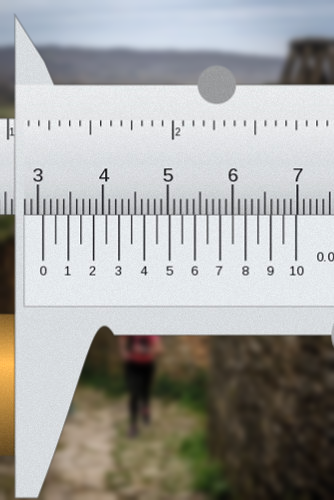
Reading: 30.8 mm
